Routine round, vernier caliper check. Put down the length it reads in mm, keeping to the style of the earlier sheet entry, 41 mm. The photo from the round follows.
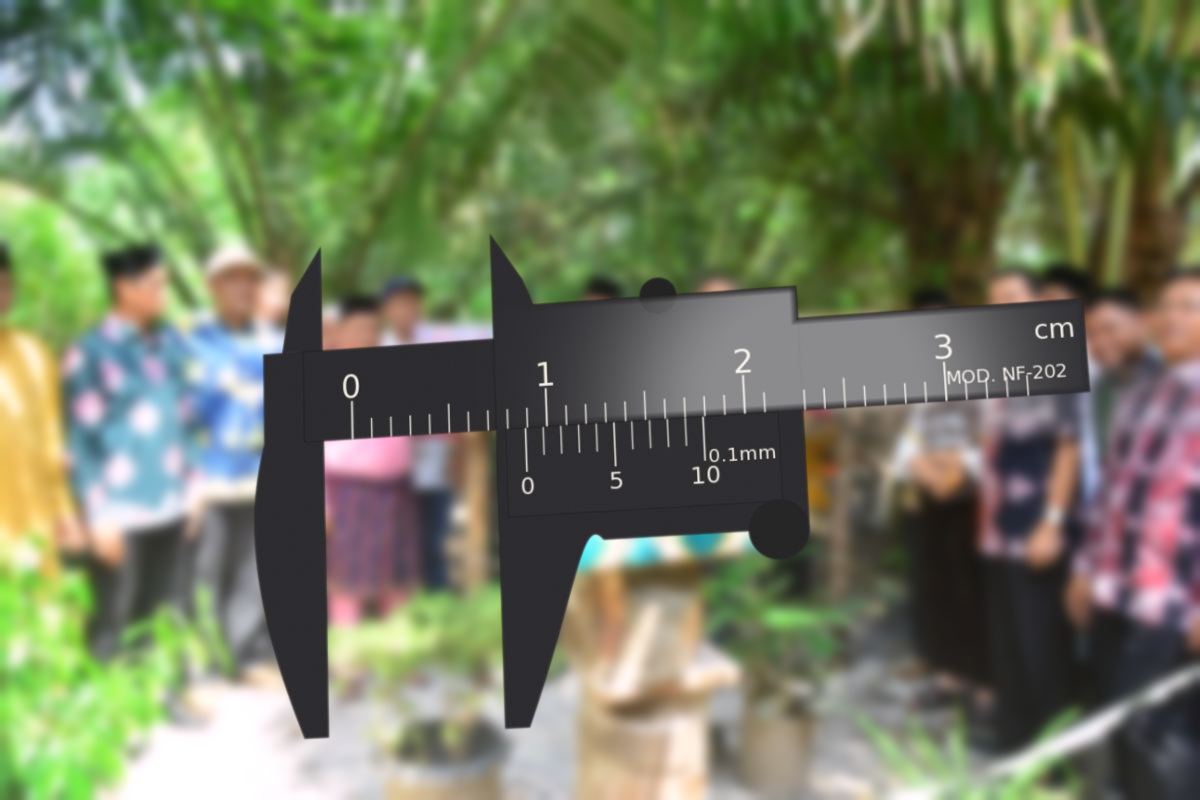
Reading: 8.9 mm
